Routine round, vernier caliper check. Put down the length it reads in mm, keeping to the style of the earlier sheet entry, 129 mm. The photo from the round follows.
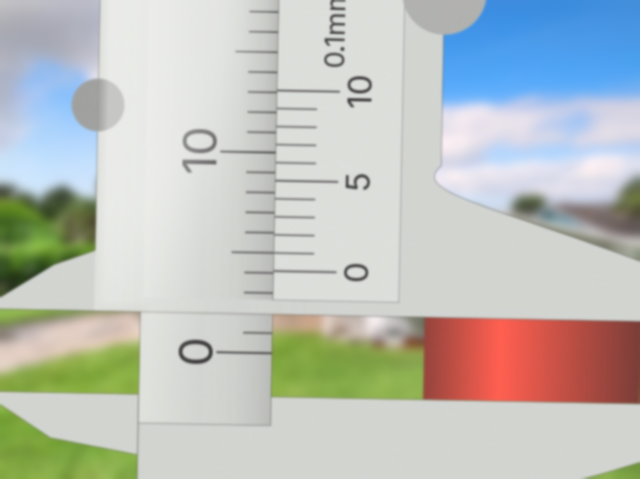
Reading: 4.1 mm
